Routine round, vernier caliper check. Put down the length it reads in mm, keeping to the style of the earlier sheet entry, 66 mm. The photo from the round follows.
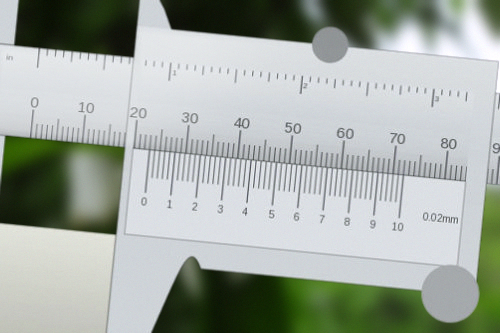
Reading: 23.0 mm
